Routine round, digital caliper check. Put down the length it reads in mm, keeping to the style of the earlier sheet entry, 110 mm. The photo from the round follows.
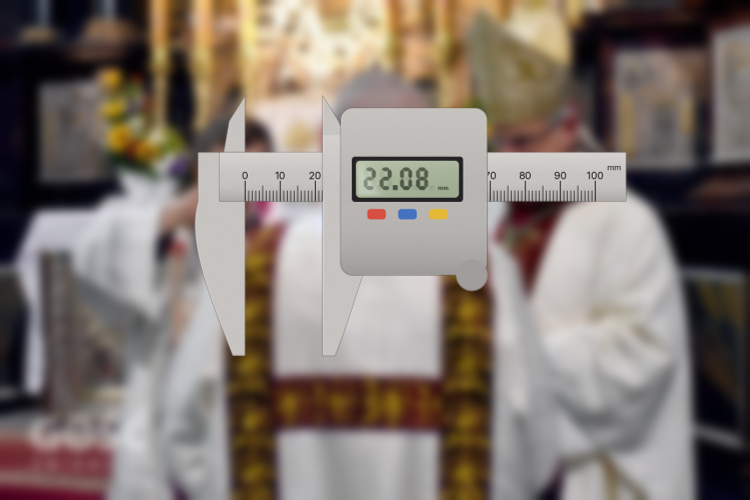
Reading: 22.08 mm
